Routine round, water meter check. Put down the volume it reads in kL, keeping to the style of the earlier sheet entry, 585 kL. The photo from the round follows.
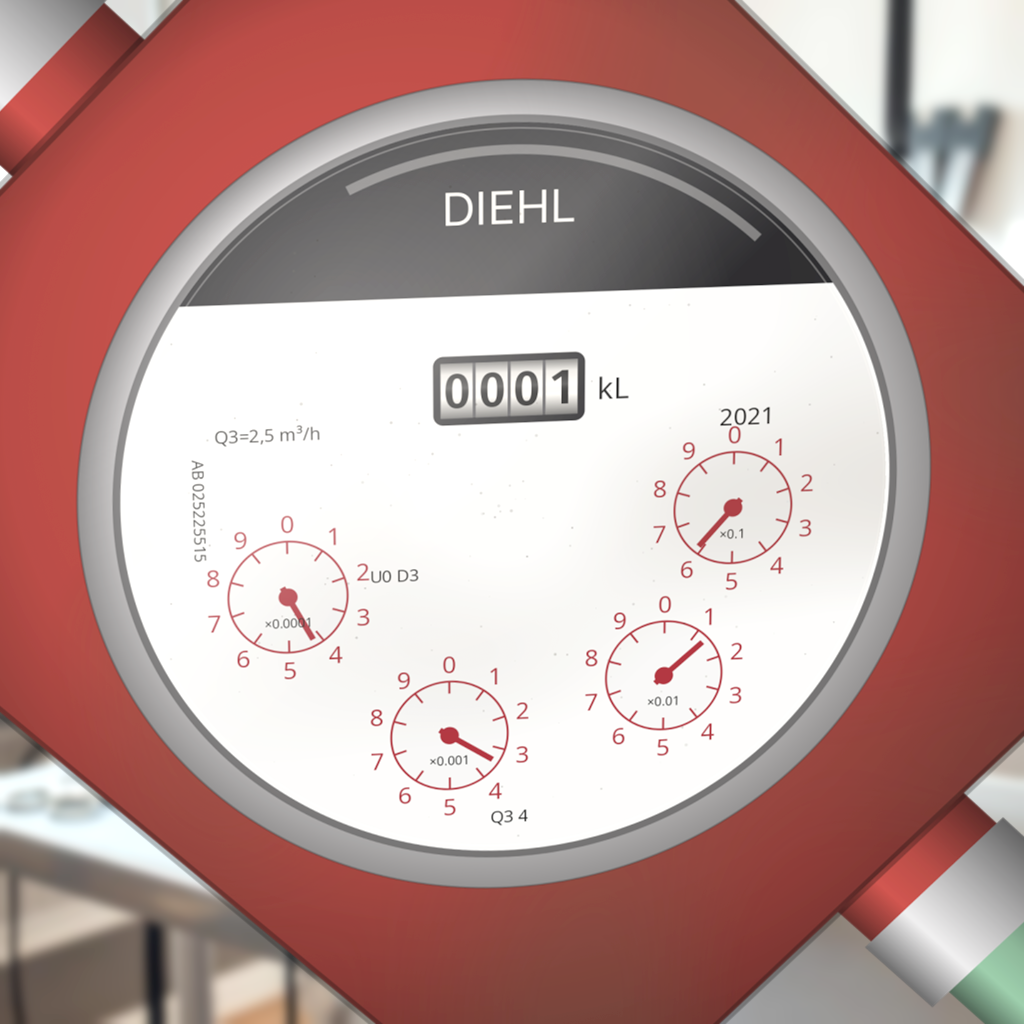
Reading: 1.6134 kL
